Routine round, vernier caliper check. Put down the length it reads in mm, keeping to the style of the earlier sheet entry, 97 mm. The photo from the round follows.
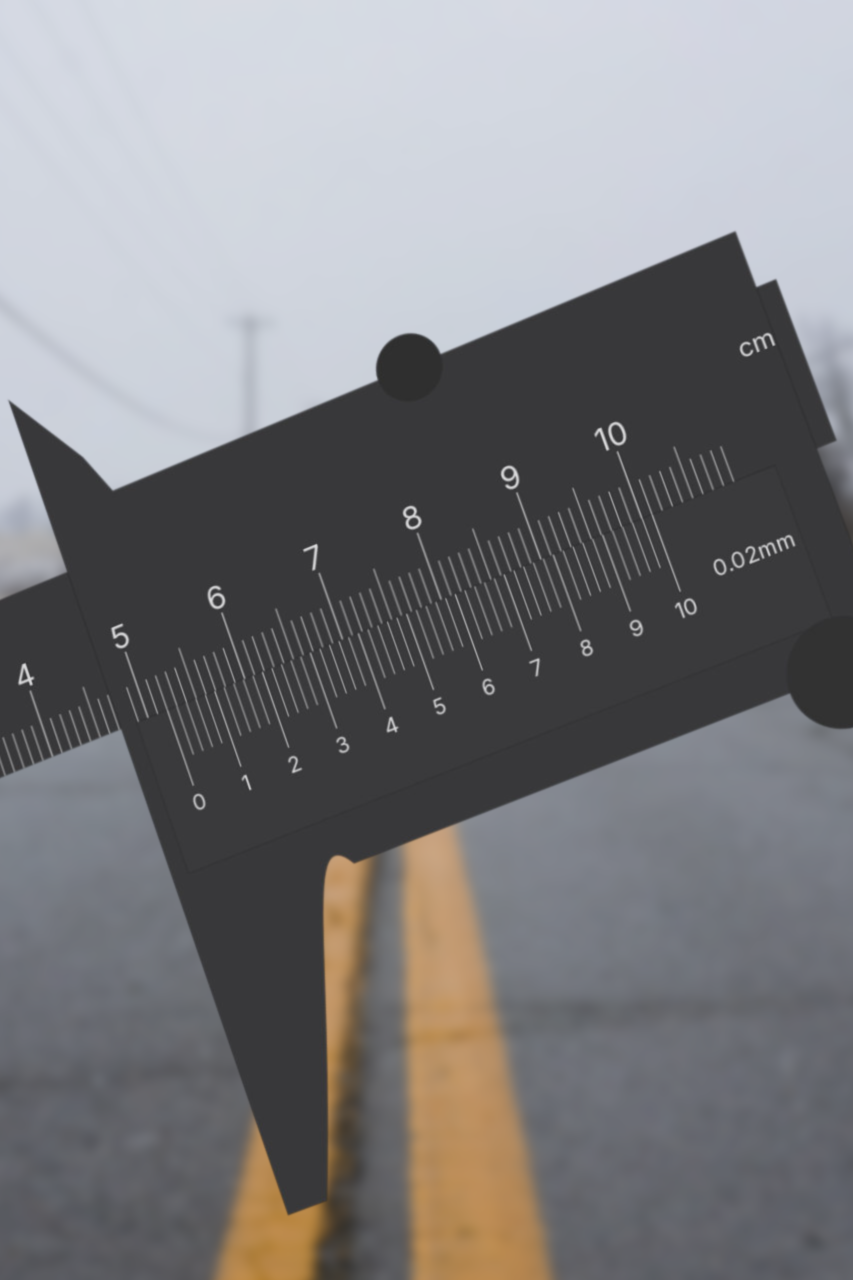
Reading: 52.0 mm
